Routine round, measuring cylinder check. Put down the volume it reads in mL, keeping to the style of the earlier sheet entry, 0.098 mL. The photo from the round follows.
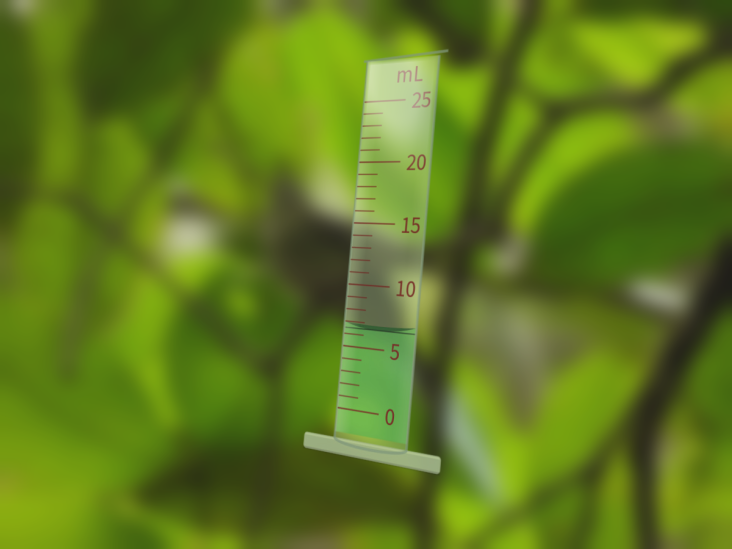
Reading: 6.5 mL
